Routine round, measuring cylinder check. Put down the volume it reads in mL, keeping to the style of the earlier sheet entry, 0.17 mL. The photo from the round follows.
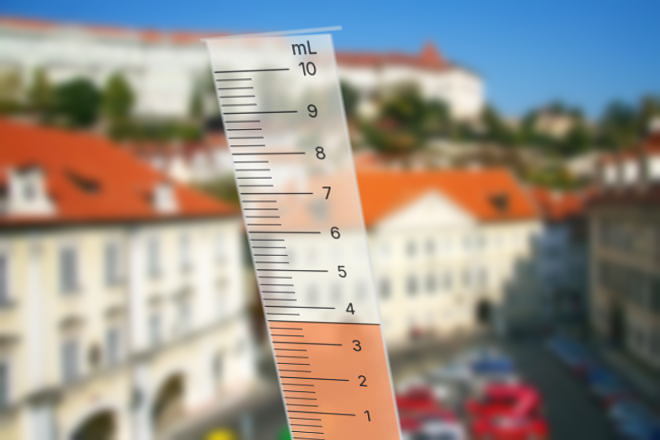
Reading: 3.6 mL
